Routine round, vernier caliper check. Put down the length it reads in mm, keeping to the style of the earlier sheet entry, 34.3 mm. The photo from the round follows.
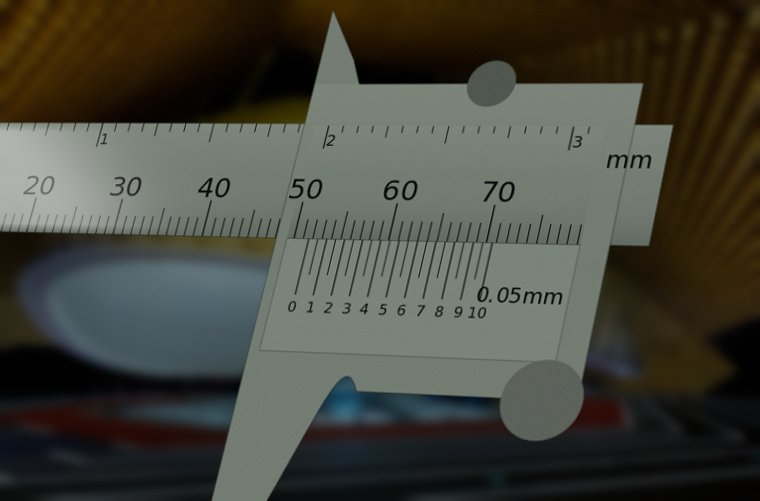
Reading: 51.6 mm
